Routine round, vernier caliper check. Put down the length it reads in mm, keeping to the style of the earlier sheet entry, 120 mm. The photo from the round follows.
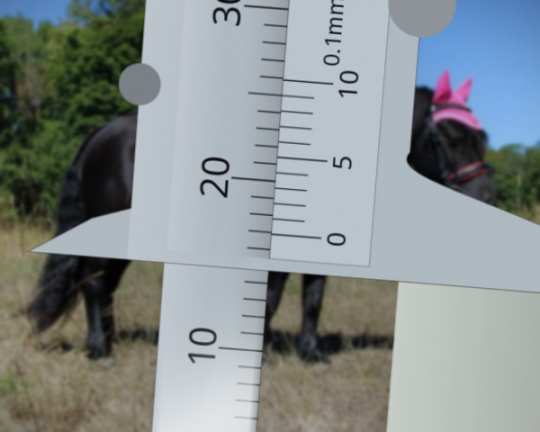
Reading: 16.9 mm
